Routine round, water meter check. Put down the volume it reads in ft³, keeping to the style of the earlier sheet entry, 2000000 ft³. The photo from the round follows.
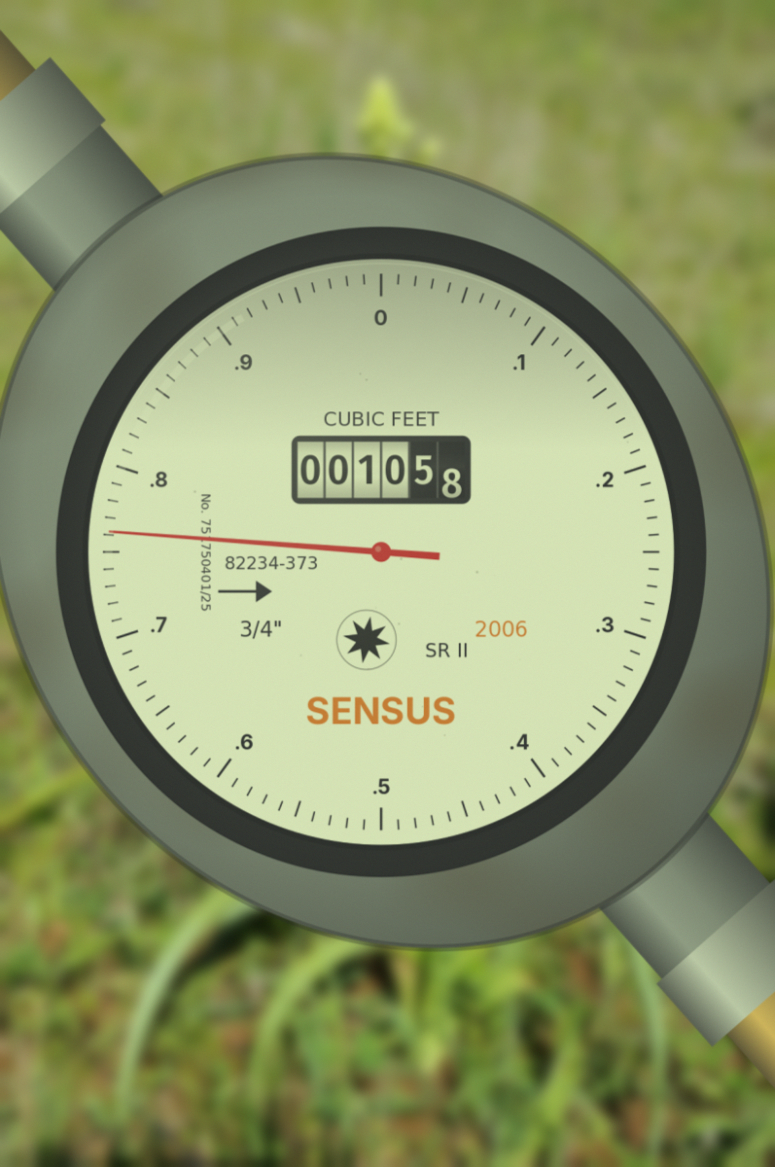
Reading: 1057.76 ft³
